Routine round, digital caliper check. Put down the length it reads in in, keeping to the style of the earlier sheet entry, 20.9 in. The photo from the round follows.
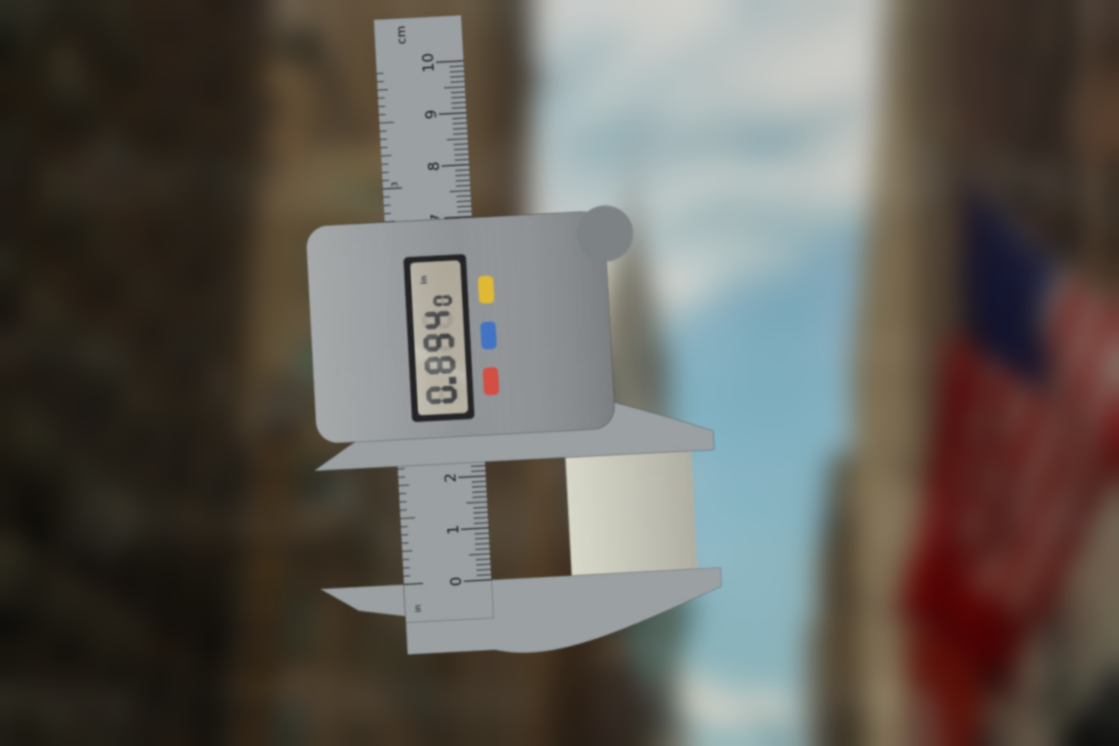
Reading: 0.8940 in
